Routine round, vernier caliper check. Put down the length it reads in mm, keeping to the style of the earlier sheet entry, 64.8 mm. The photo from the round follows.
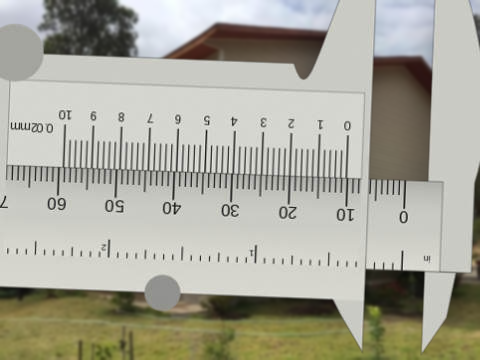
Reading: 10.2 mm
